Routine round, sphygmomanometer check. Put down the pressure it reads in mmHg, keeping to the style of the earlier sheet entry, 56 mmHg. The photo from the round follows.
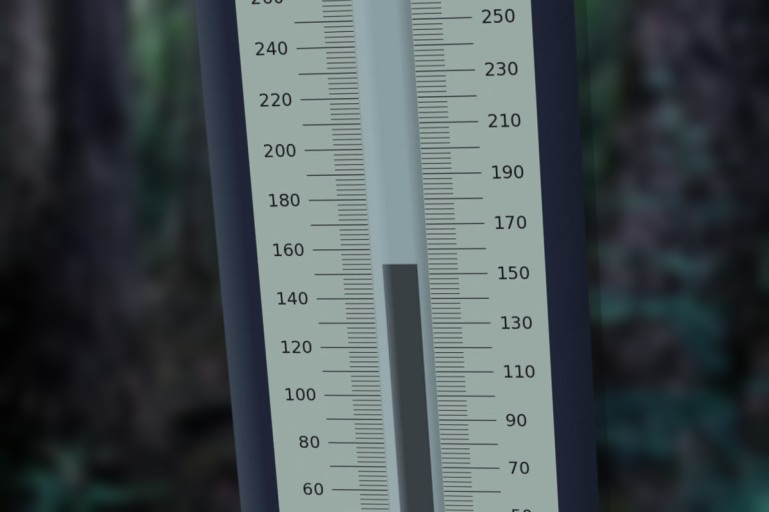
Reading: 154 mmHg
